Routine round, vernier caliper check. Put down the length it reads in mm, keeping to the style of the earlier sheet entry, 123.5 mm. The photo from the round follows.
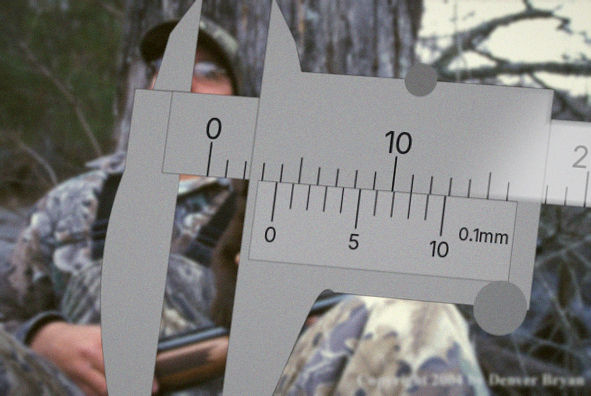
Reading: 3.8 mm
